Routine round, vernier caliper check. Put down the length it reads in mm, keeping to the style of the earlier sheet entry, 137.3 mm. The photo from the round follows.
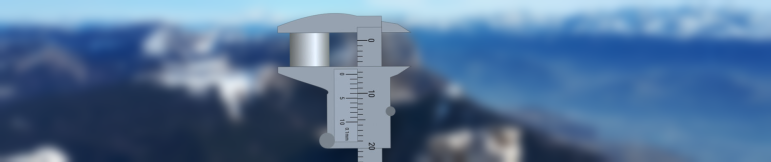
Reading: 6.4 mm
